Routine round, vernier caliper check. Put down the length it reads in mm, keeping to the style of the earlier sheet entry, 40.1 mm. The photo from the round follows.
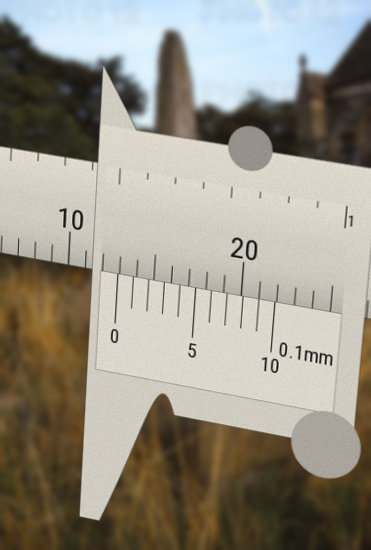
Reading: 12.9 mm
